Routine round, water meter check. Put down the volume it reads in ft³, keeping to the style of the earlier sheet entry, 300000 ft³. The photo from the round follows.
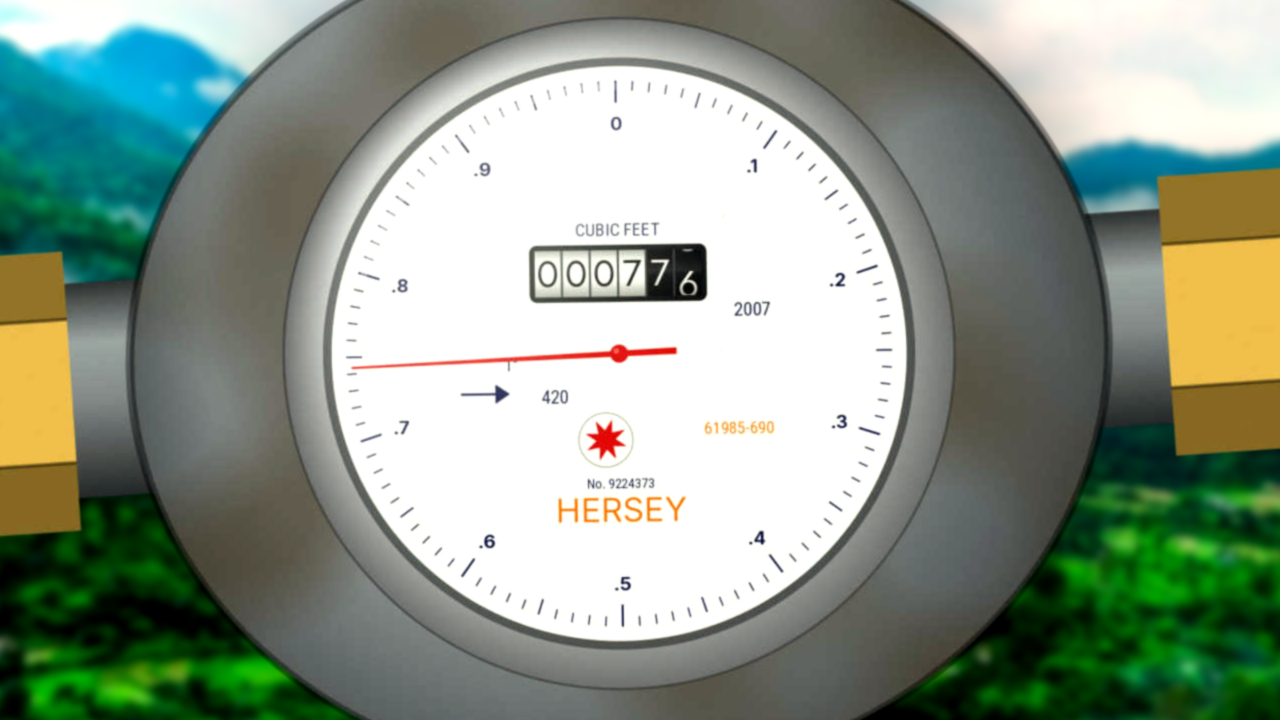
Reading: 775.74 ft³
